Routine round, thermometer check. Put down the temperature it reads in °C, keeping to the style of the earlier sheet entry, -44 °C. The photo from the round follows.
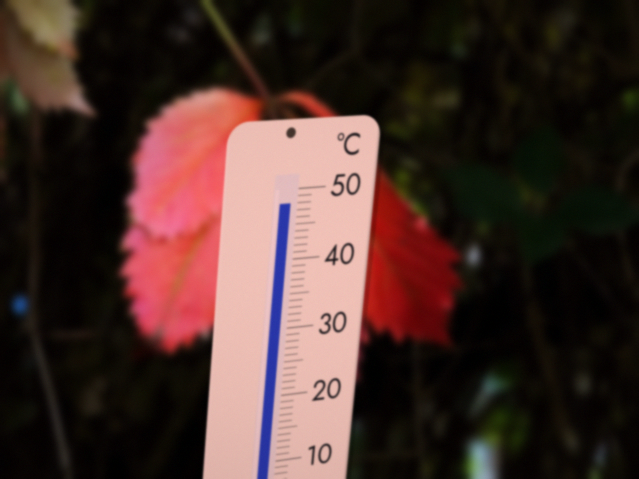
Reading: 48 °C
